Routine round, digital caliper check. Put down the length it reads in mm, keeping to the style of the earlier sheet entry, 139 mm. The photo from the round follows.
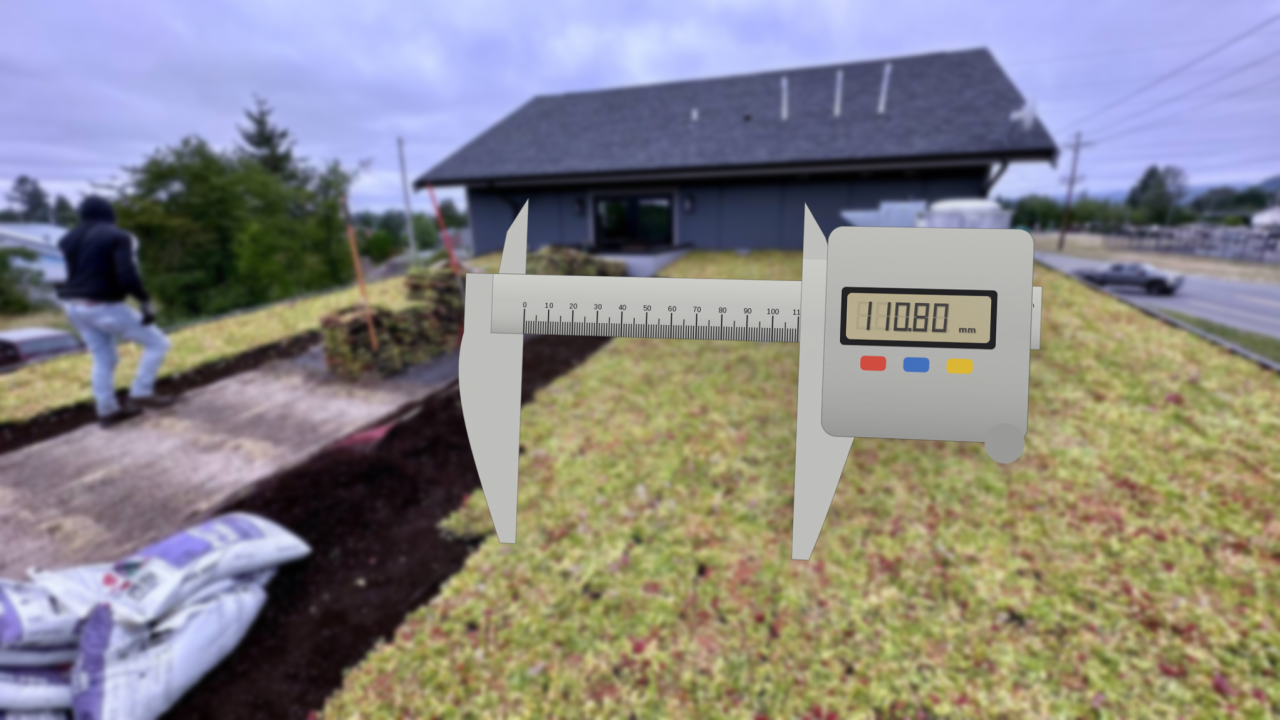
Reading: 110.80 mm
